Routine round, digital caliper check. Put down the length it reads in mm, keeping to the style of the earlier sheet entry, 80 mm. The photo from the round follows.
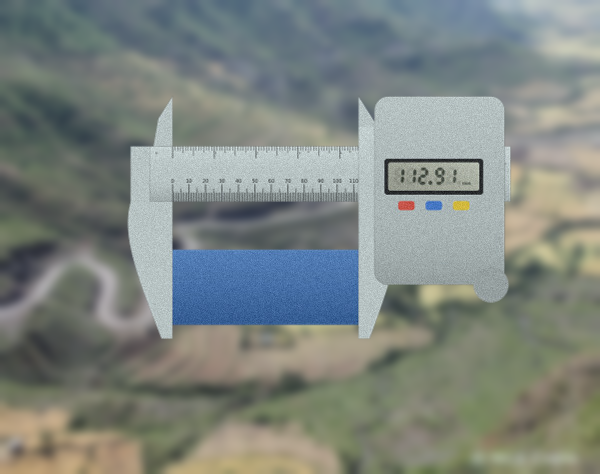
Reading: 112.91 mm
